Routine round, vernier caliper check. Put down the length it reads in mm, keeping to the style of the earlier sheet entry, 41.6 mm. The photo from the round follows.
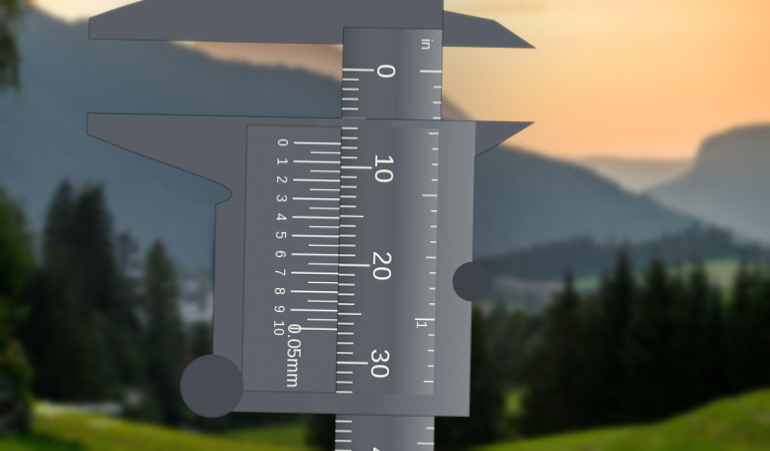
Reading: 7.6 mm
